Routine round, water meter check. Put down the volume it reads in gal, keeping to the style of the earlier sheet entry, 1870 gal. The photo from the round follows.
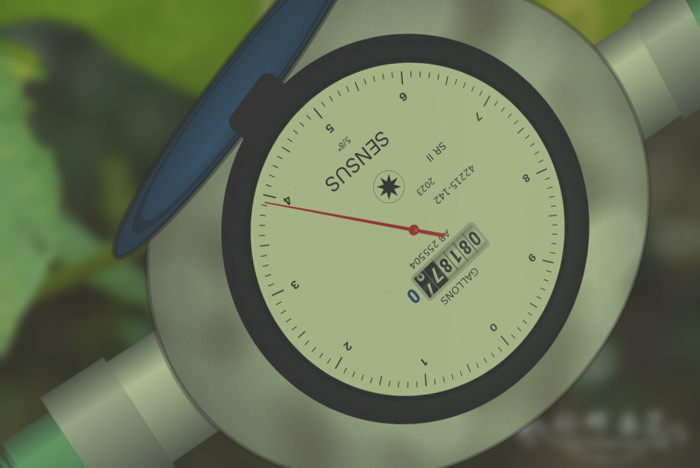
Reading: 818773.9 gal
